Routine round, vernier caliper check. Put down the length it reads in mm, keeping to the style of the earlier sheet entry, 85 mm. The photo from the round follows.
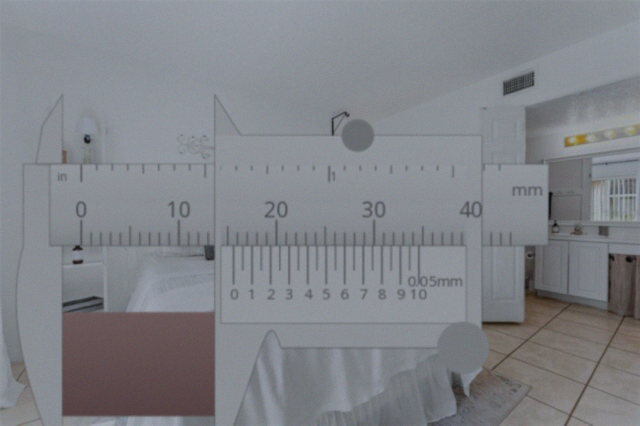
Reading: 15.6 mm
